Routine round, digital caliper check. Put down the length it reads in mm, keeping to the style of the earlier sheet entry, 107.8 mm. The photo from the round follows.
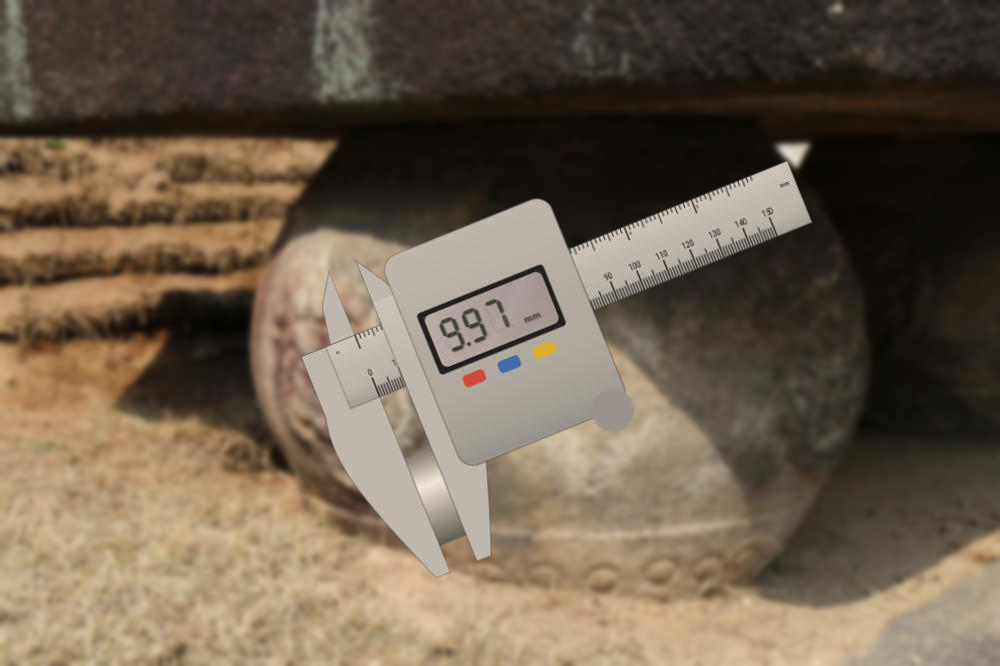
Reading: 9.97 mm
